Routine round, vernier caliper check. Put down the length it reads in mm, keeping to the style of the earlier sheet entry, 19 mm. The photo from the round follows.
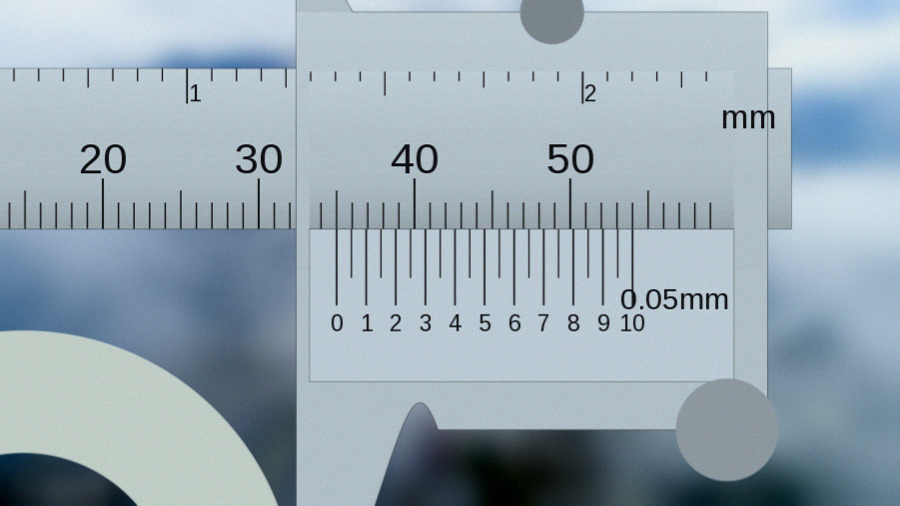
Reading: 35.0 mm
